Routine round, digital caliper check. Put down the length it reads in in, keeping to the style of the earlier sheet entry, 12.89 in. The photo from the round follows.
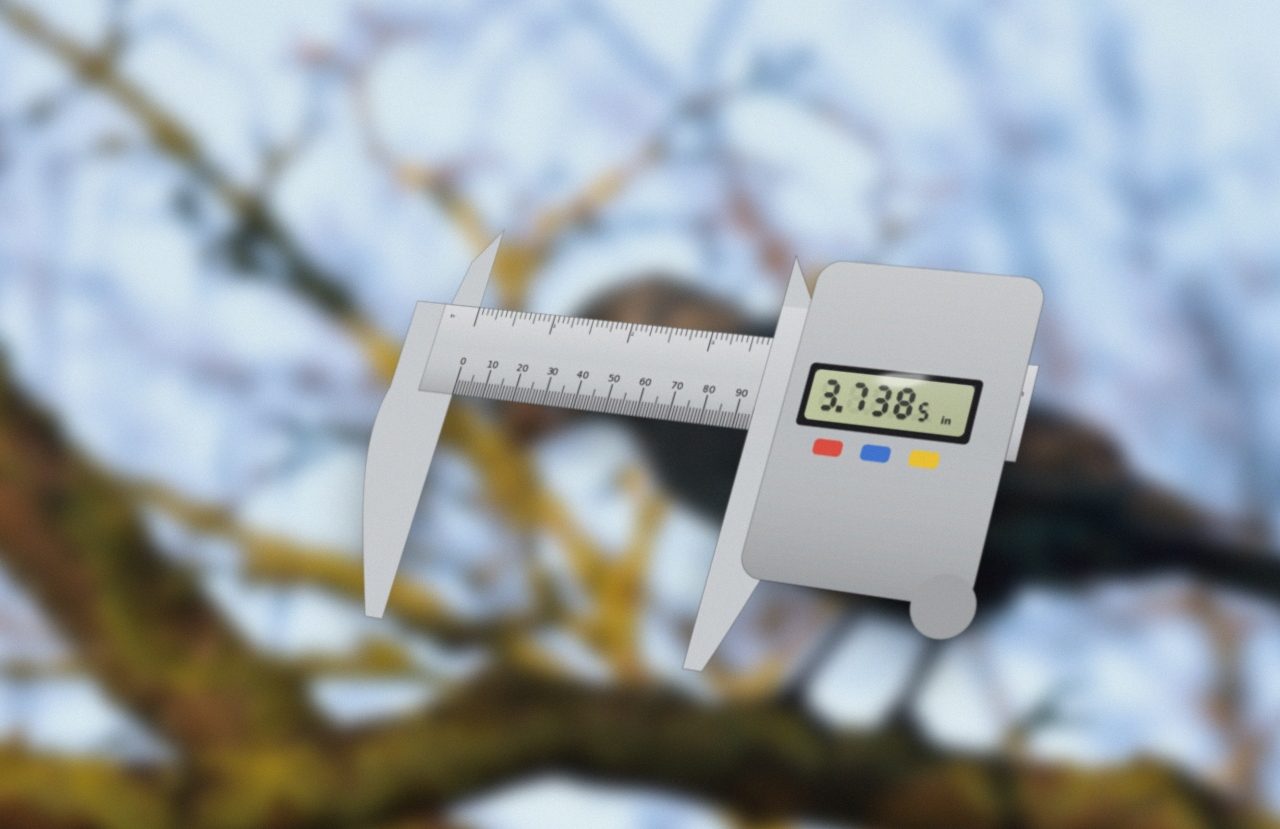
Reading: 3.7385 in
